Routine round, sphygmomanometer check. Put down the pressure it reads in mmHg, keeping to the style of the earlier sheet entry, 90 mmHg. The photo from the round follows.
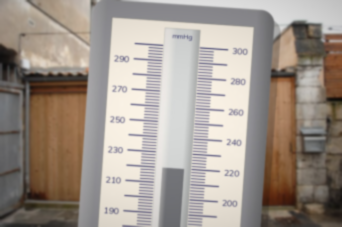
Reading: 220 mmHg
